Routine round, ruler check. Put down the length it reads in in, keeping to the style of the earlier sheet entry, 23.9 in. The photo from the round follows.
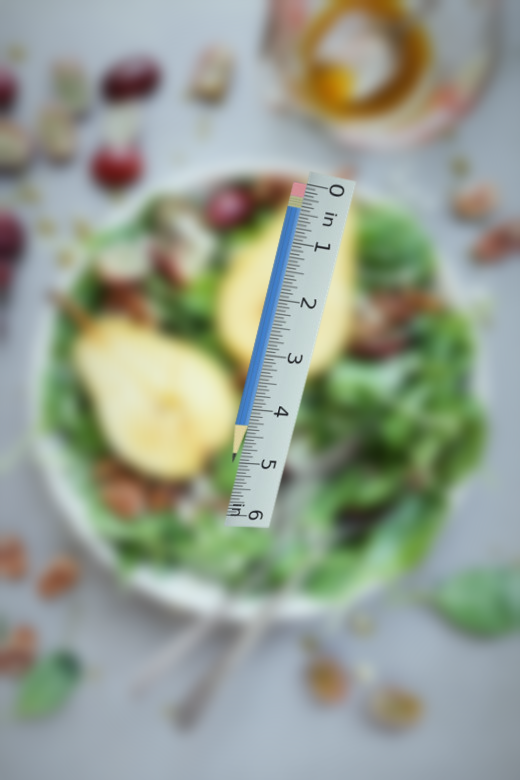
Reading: 5 in
